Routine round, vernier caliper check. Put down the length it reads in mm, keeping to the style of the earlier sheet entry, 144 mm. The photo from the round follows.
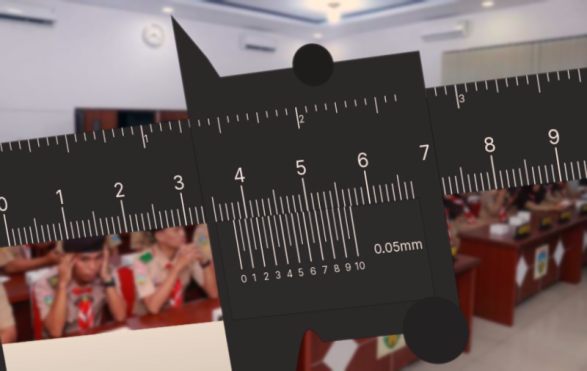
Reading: 37.8 mm
